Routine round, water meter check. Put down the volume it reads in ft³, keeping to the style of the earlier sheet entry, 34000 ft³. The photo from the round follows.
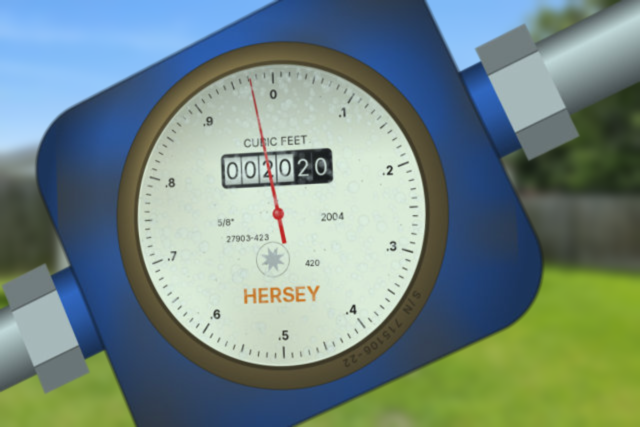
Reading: 2019.97 ft³
